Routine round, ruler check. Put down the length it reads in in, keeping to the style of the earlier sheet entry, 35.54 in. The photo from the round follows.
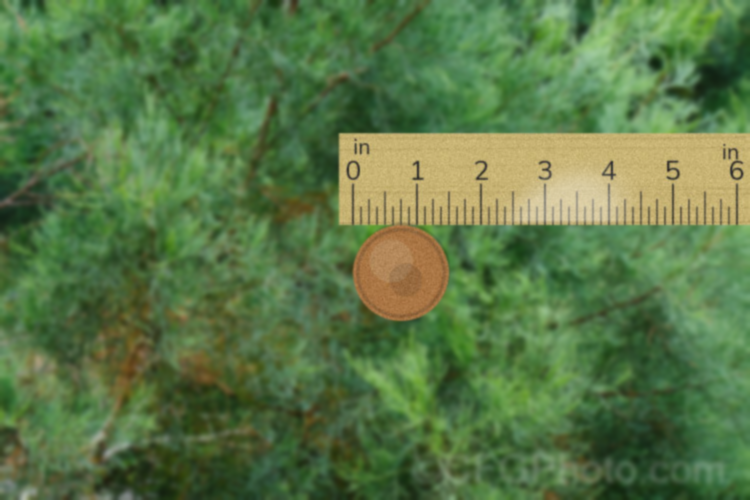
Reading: 1.5 in
